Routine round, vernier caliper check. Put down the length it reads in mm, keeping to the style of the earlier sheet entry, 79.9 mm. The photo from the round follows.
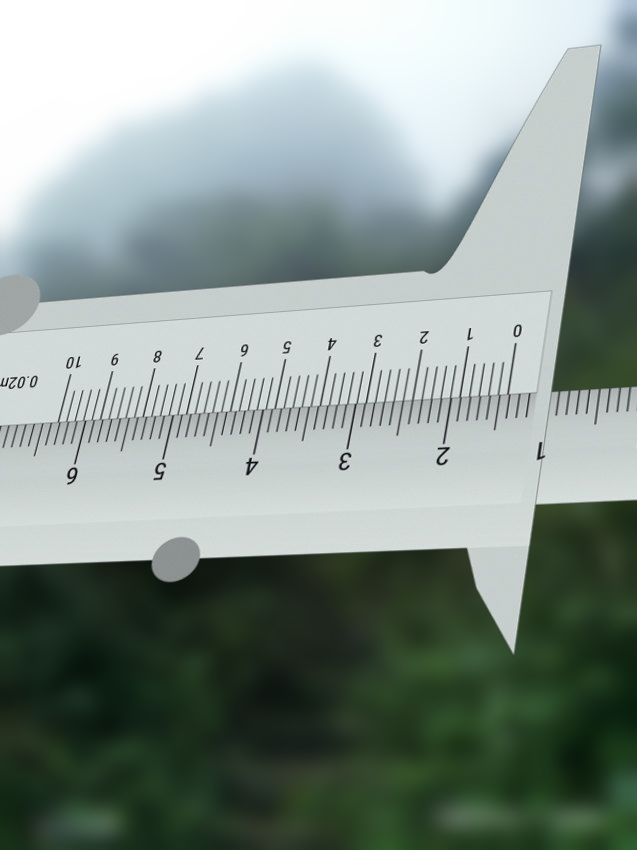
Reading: 14.2 mm
